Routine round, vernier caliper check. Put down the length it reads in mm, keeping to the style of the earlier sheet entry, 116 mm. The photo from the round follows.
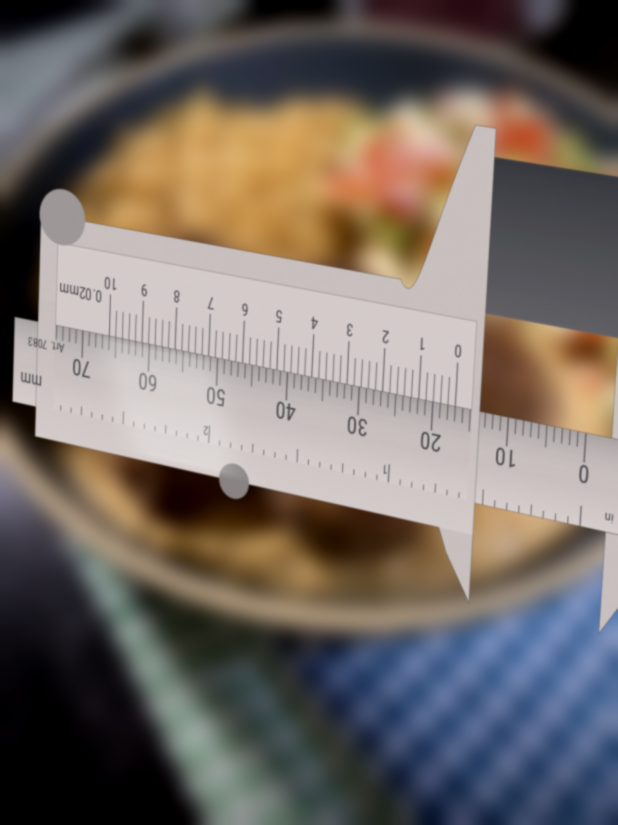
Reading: 17.0 mm
